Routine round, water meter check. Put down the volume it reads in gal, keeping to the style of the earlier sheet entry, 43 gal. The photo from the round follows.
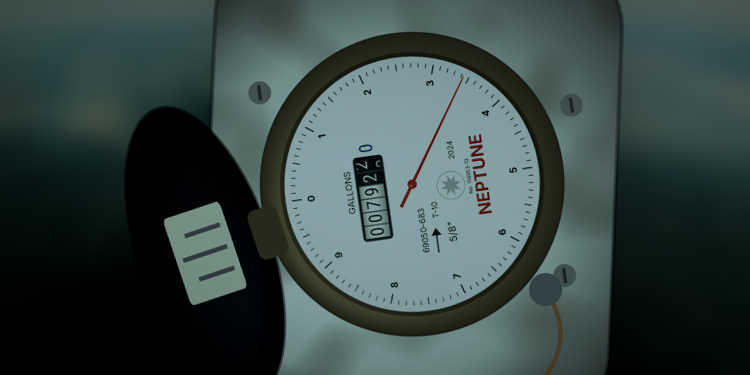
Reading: 79223.4 gal
